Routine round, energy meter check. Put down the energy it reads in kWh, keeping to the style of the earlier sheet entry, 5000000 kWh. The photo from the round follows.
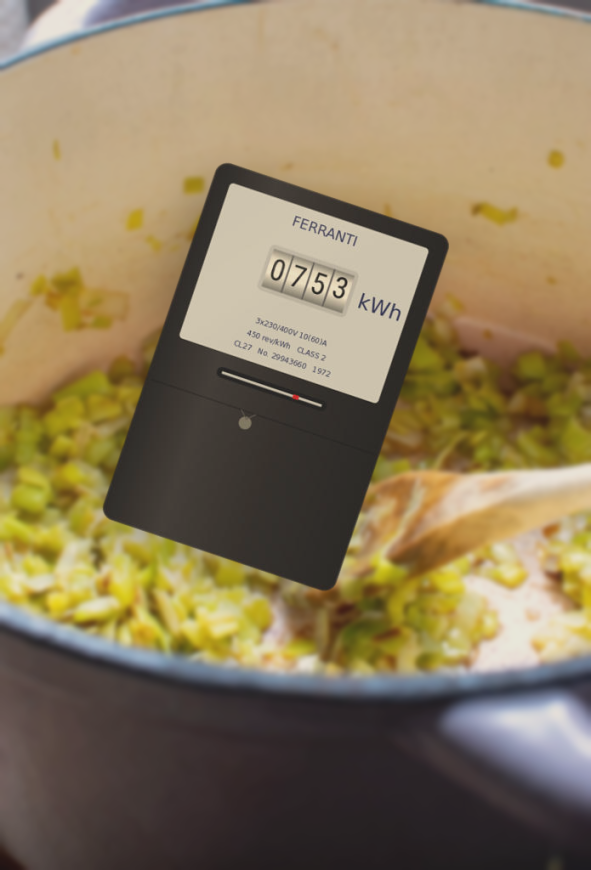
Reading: 753 kWh
